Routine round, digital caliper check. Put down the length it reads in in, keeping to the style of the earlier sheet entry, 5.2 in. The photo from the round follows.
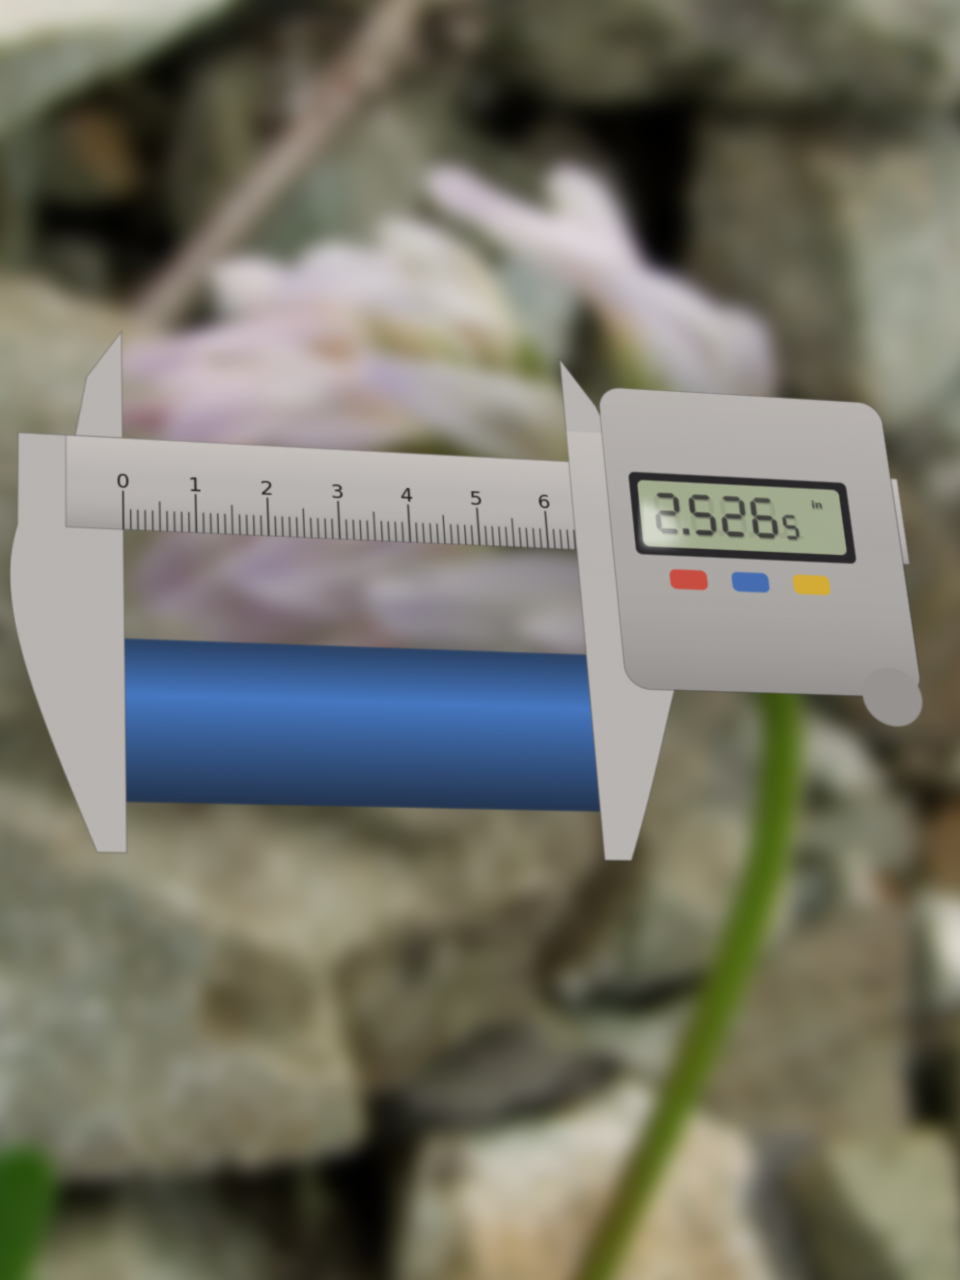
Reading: 2.5265 in
